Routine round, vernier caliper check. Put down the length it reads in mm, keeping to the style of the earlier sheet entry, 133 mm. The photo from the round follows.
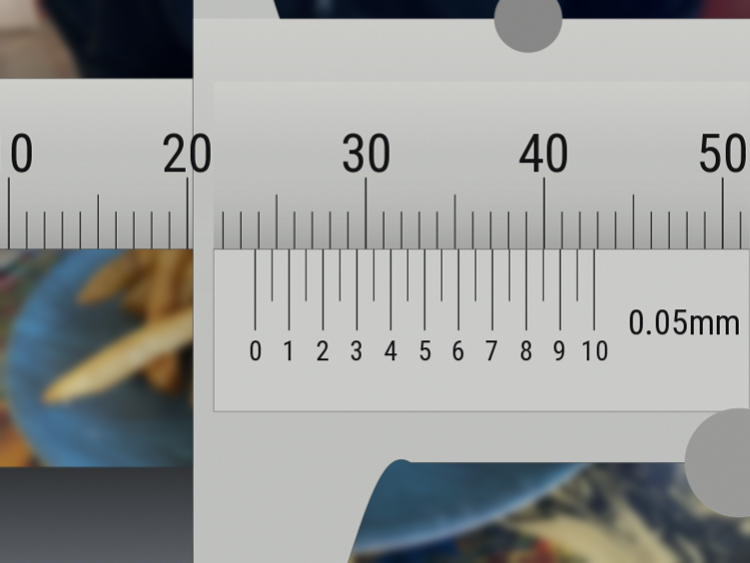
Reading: 23.8 mm
